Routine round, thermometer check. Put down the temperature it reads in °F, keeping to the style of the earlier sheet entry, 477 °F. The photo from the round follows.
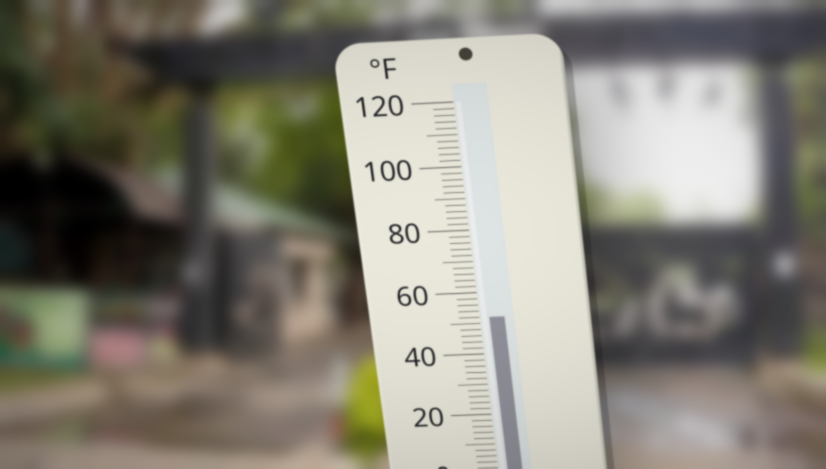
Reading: 52 °F
